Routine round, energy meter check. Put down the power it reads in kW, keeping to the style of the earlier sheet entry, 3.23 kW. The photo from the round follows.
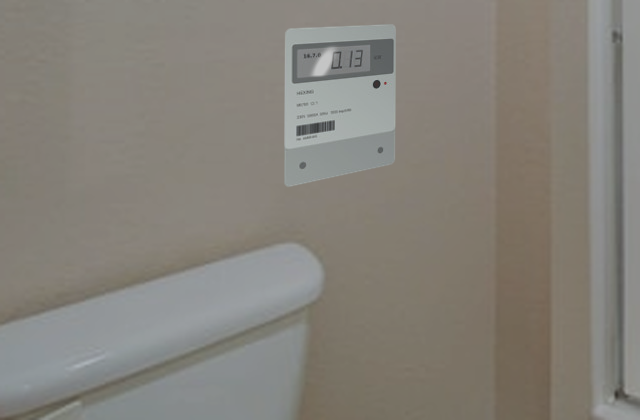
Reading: 0.13 kW
